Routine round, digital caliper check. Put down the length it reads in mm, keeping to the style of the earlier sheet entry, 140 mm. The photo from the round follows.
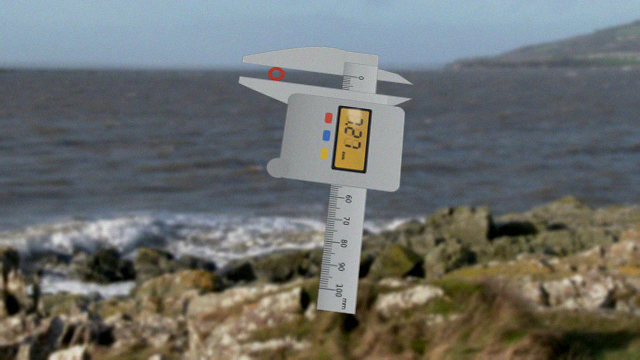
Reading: 7.27 mm
